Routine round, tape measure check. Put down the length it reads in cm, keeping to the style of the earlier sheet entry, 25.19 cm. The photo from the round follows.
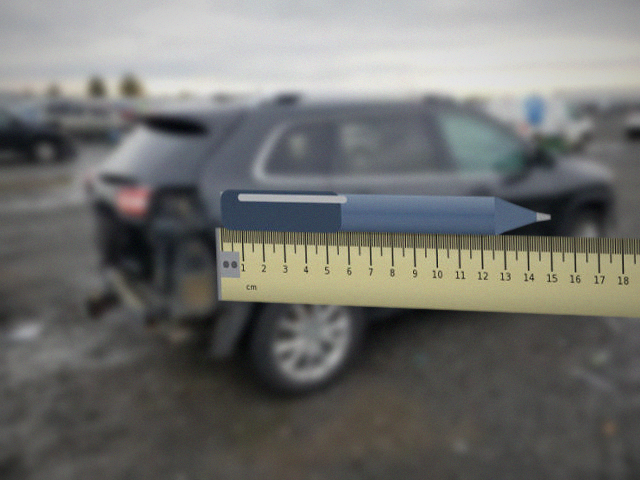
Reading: 15 cm
